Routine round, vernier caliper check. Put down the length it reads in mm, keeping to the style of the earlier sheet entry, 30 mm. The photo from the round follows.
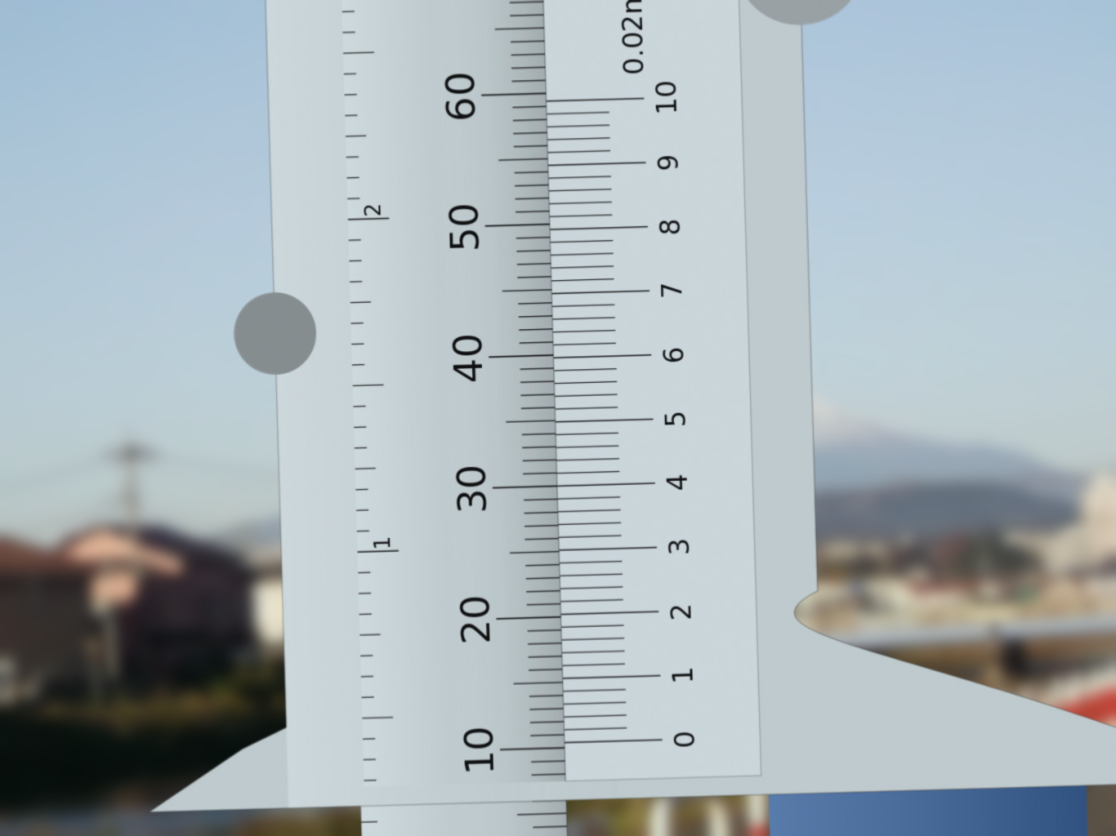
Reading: 10.4 mm
